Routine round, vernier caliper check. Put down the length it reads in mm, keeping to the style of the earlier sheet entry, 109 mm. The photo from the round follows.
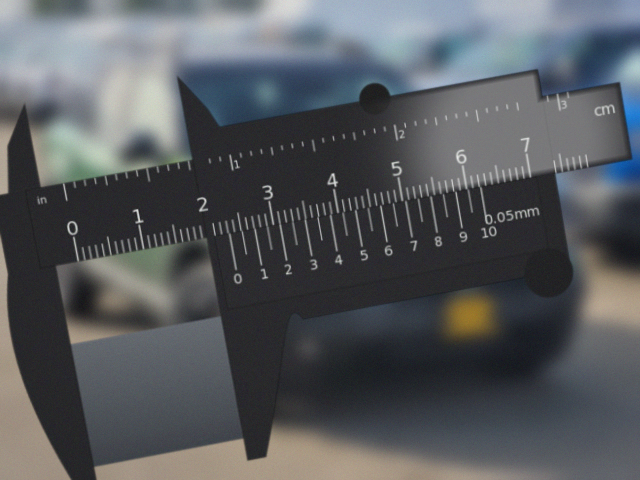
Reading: 23.2 mm
